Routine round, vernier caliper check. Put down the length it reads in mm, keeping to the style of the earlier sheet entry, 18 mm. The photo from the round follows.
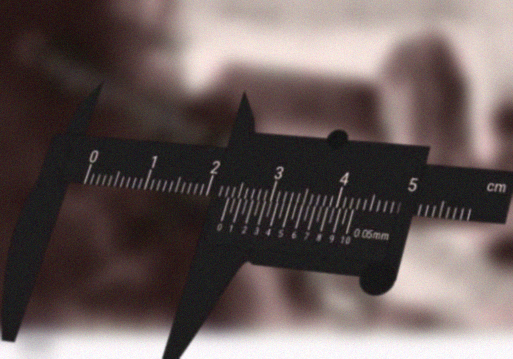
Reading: 23.5 mm
